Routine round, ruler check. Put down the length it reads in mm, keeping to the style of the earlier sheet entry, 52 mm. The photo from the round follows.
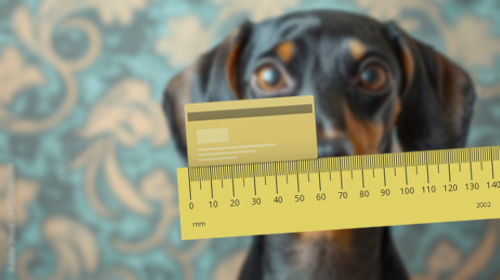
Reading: 60 mm
